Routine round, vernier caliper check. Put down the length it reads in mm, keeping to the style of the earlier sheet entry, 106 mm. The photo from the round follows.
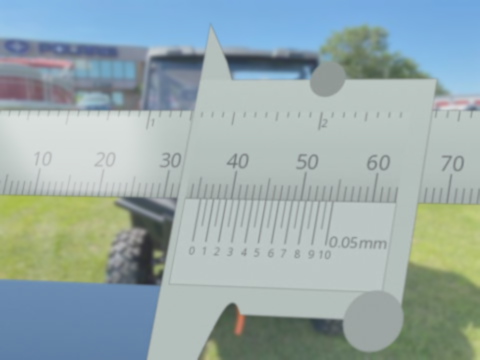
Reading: 35.5 mm
